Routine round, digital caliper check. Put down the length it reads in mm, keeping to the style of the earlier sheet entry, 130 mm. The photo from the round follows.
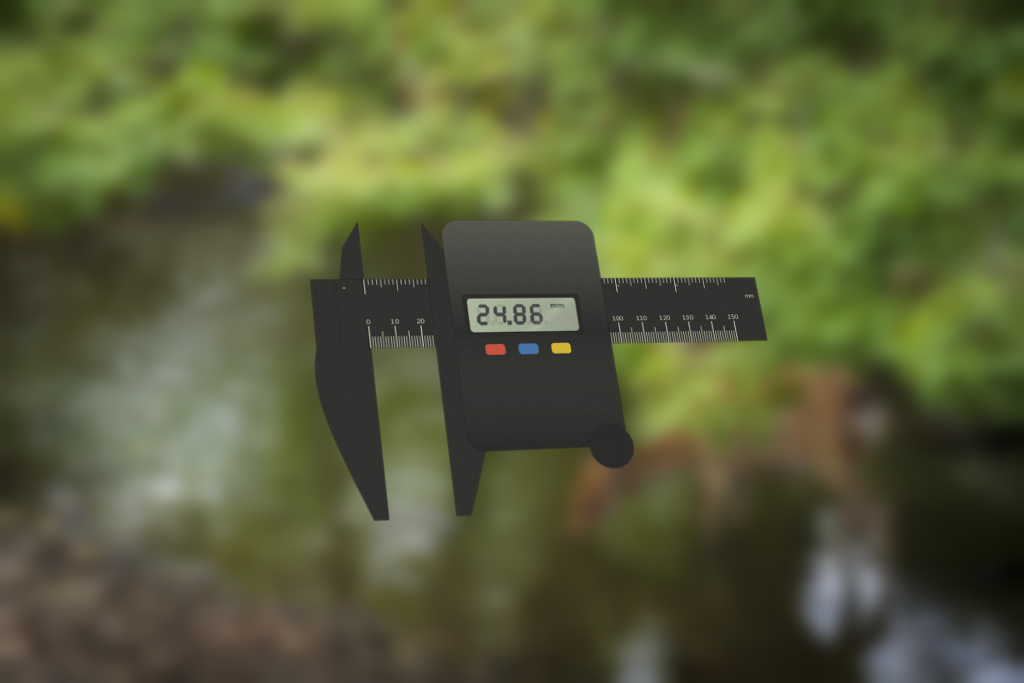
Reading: 24.86 mm
